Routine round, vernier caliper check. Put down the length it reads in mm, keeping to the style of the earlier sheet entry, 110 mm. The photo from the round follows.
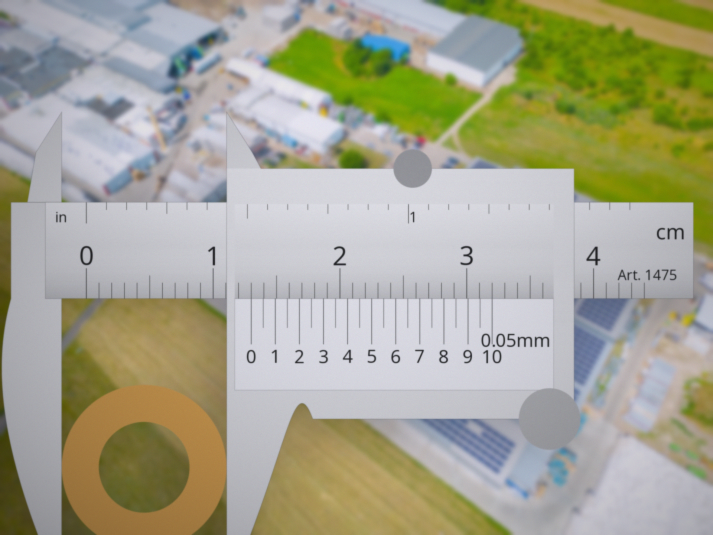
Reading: 13.0 mm
